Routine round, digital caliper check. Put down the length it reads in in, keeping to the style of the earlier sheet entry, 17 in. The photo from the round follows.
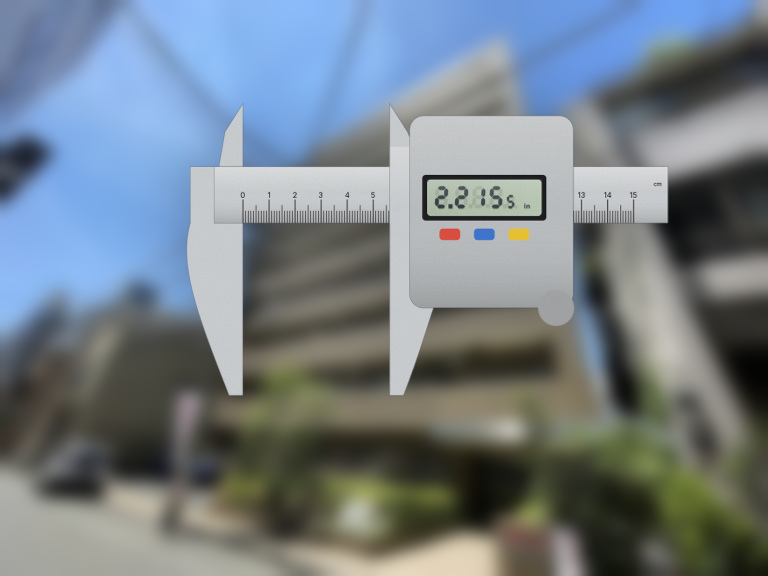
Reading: 2.2155 in
